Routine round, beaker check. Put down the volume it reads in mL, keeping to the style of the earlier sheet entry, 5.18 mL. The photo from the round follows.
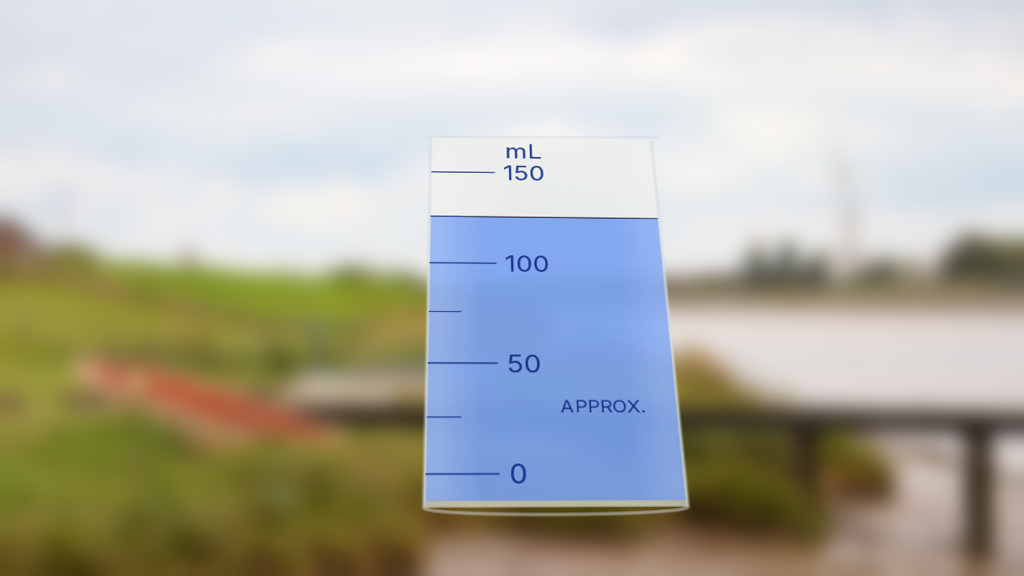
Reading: 125 mL
